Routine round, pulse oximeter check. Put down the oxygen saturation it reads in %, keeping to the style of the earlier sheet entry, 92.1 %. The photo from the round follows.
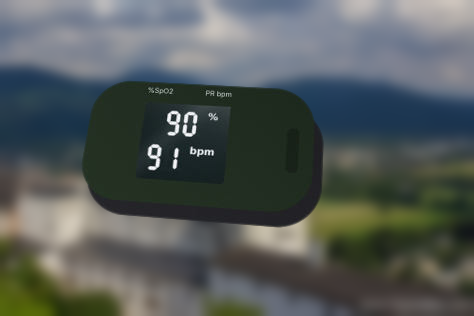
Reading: 90 %
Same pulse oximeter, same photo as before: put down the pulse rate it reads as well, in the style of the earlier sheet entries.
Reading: 91 bpm
